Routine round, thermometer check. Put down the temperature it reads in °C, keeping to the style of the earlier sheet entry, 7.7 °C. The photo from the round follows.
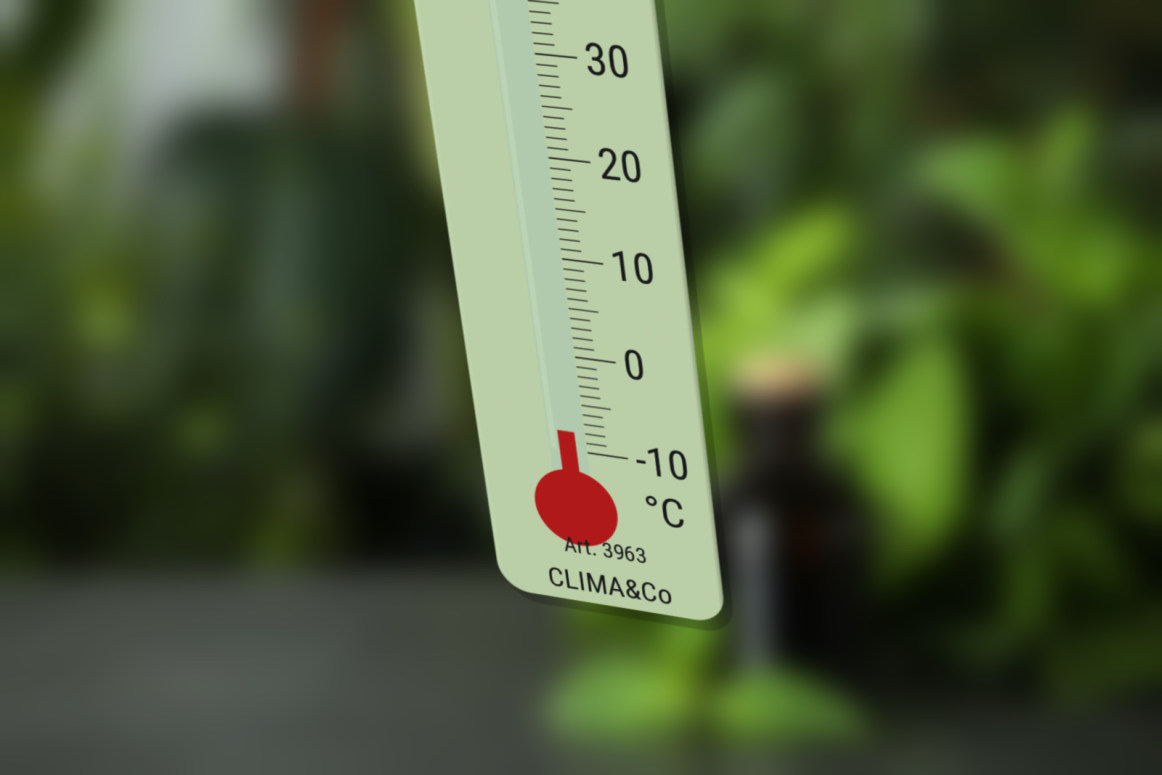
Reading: -8 °C
